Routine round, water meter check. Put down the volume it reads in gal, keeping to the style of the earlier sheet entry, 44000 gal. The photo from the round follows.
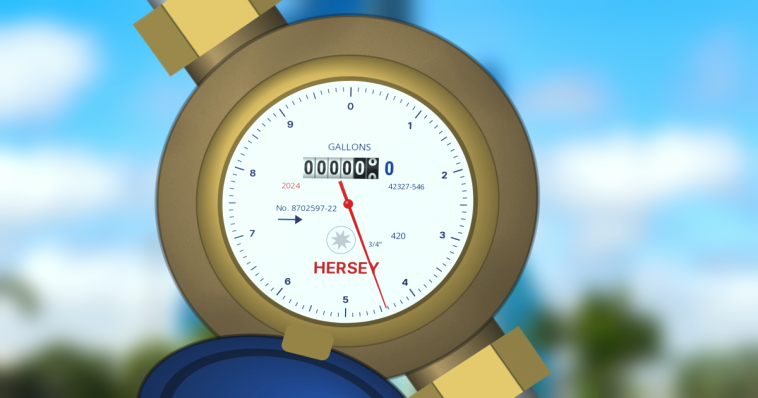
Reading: 84.4 gal
